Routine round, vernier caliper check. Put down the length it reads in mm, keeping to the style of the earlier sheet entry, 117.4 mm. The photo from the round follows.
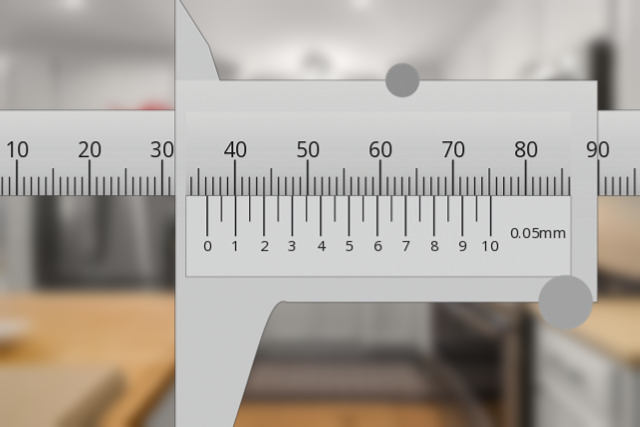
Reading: 36.2 mm
